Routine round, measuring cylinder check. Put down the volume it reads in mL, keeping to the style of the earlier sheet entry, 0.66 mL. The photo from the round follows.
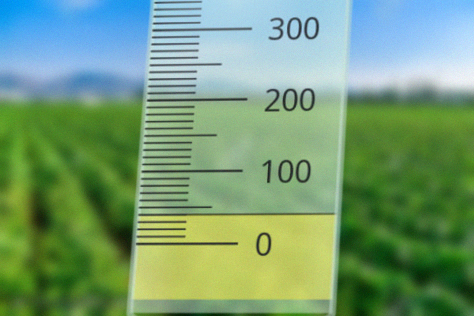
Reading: 40 mL
